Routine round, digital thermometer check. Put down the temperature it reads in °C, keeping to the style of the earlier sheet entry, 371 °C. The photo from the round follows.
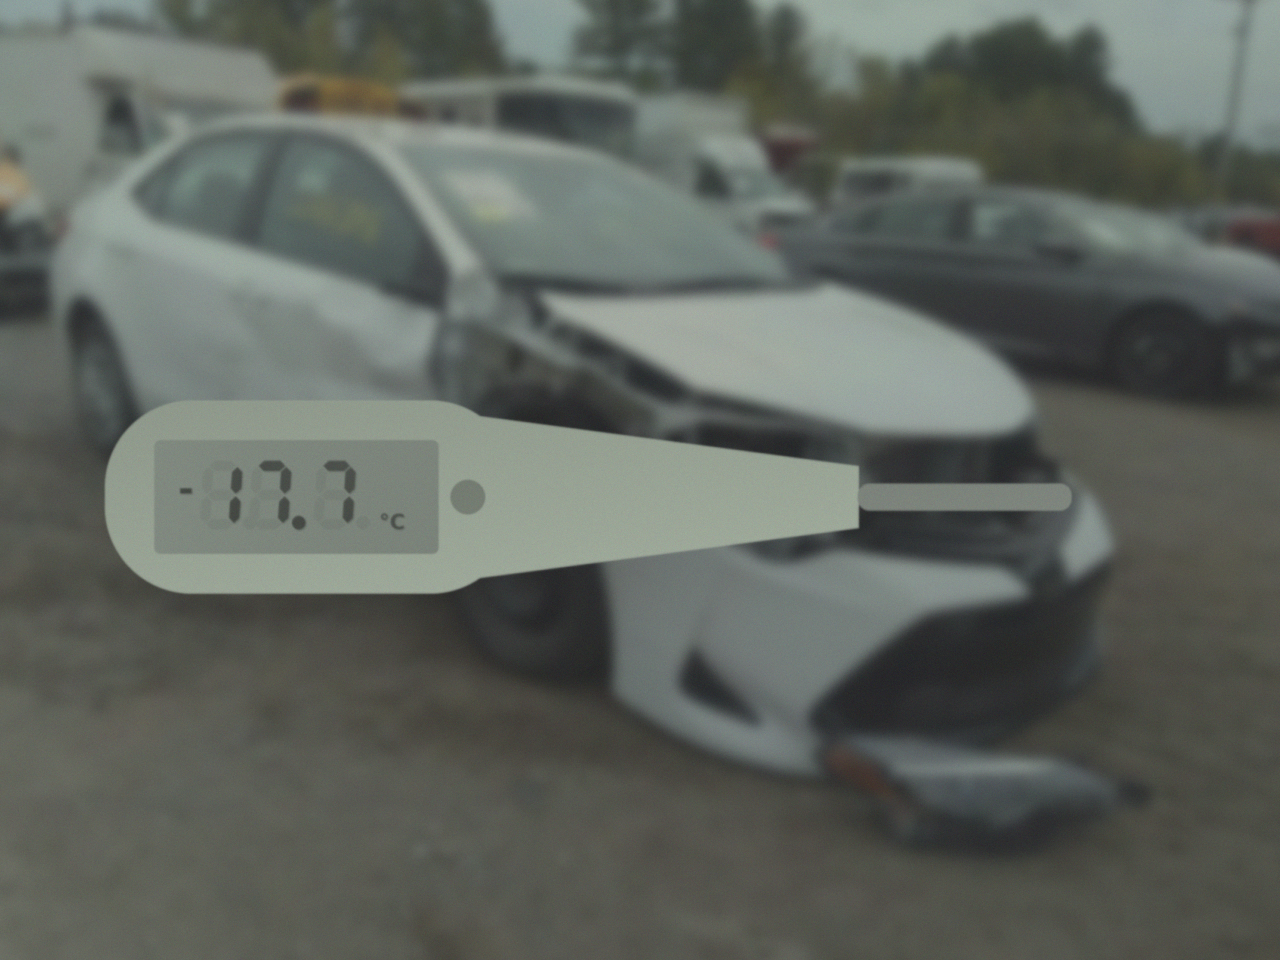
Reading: -17.7 °C
